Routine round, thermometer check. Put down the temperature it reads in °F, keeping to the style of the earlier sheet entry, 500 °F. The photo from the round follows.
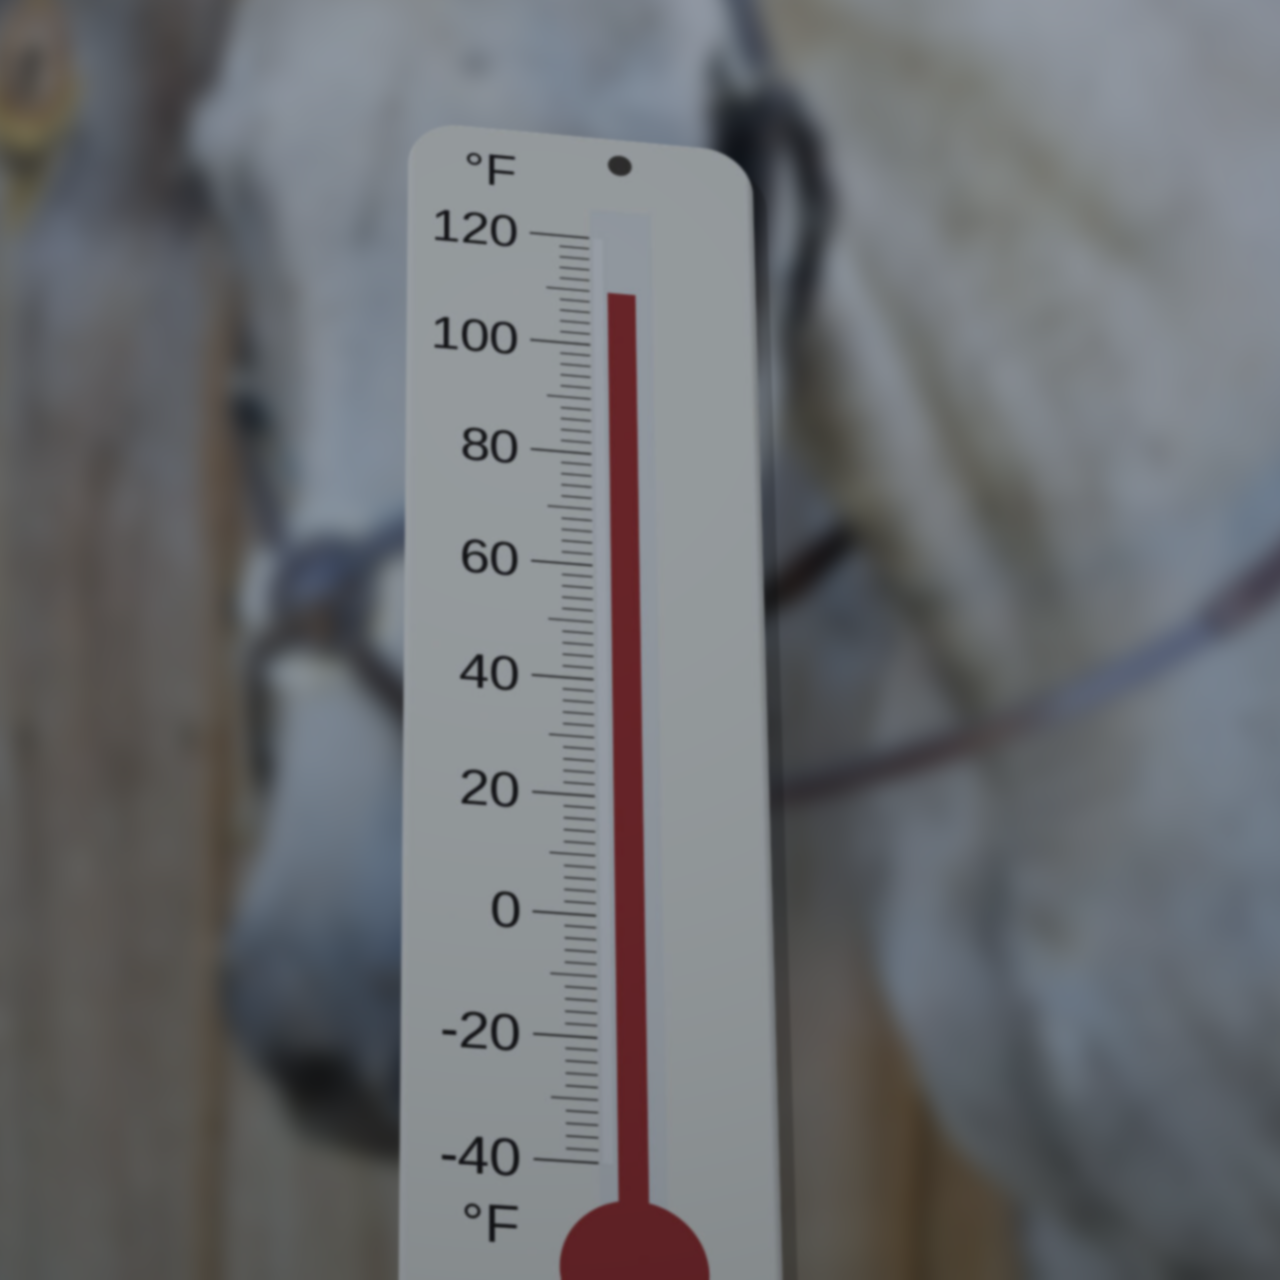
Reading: 110 °F
